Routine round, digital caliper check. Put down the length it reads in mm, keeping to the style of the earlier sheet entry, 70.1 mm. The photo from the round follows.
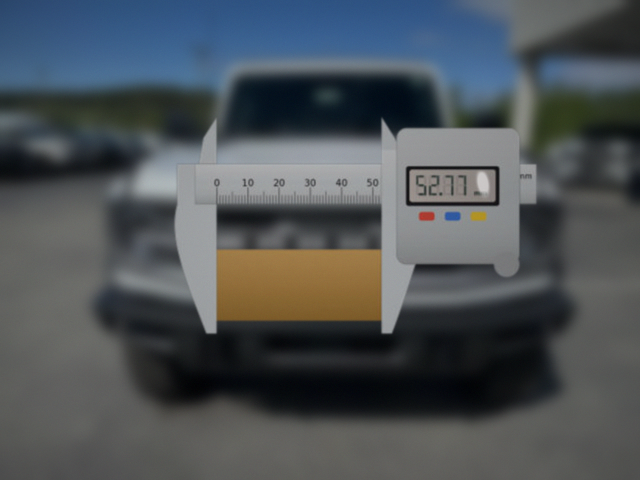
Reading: 52.77 mm
